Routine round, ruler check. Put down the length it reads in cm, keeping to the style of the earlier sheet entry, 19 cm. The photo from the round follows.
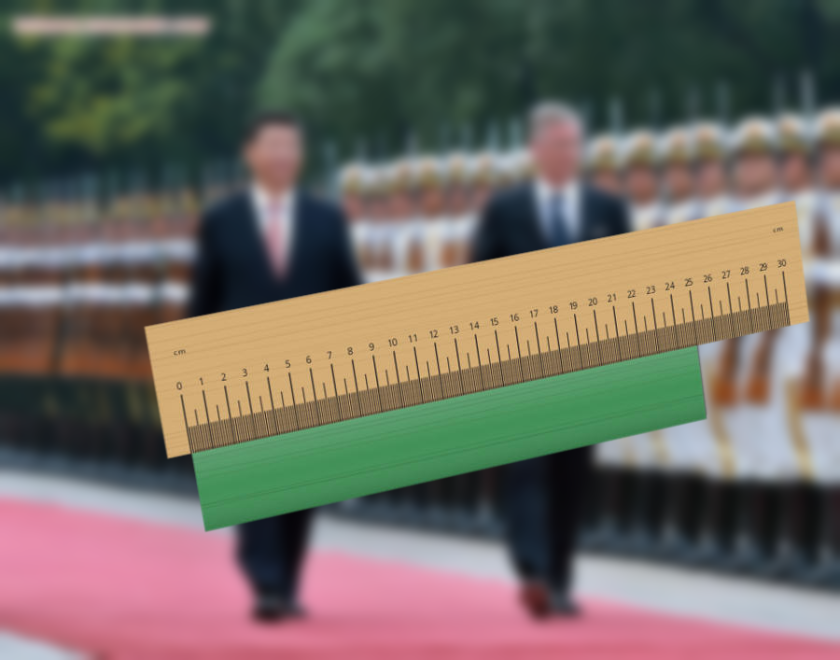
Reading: 25 cm
